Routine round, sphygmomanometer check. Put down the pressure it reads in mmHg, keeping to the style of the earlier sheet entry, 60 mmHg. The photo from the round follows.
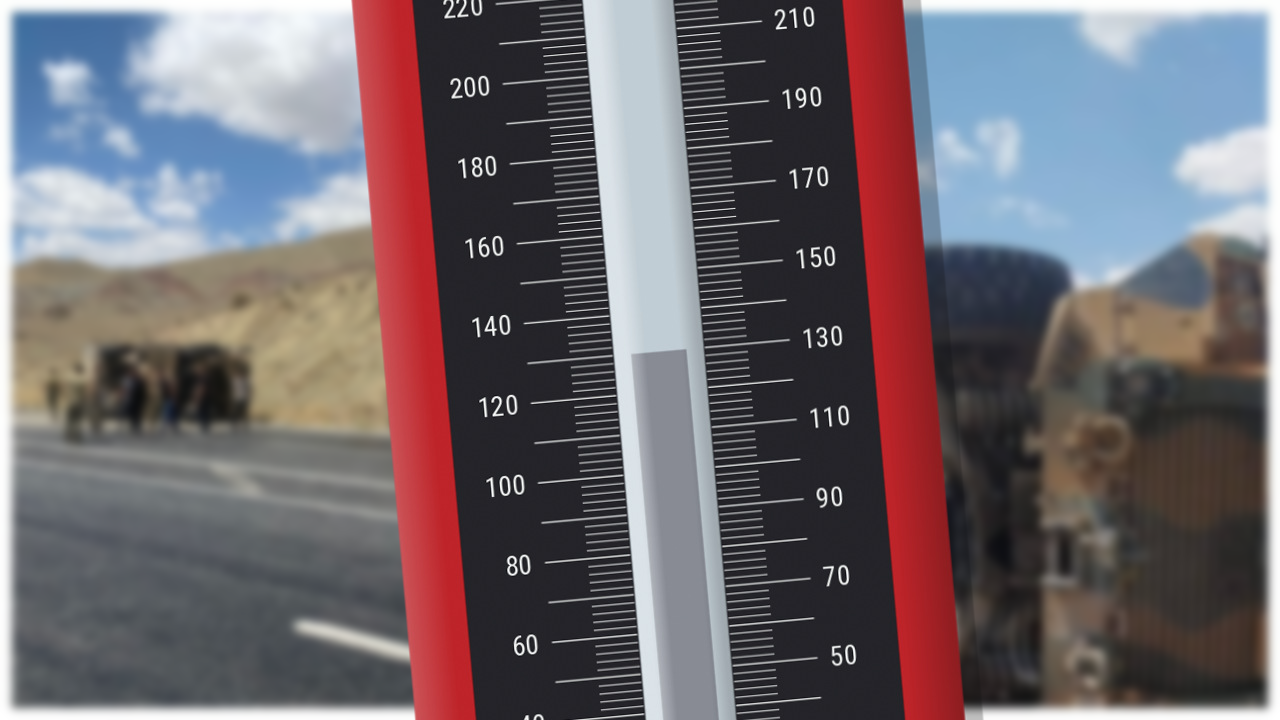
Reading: 130 mmHg
